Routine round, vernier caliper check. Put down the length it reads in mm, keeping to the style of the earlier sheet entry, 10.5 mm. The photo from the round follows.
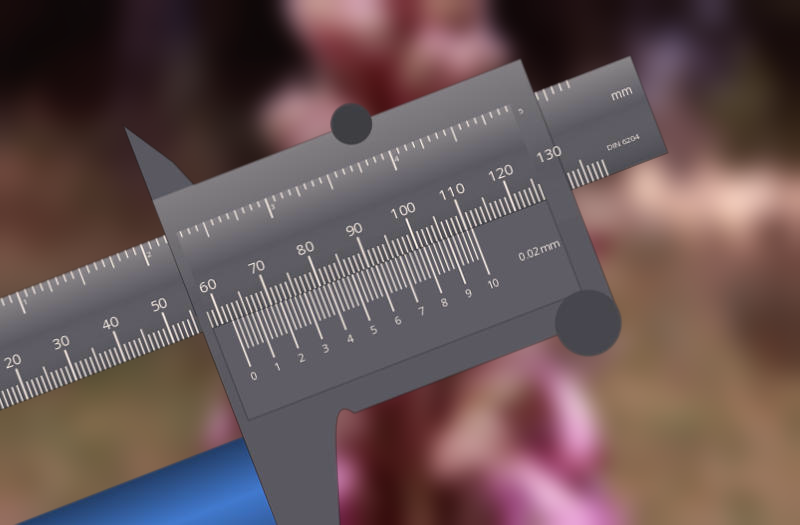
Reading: 62.0 mm
